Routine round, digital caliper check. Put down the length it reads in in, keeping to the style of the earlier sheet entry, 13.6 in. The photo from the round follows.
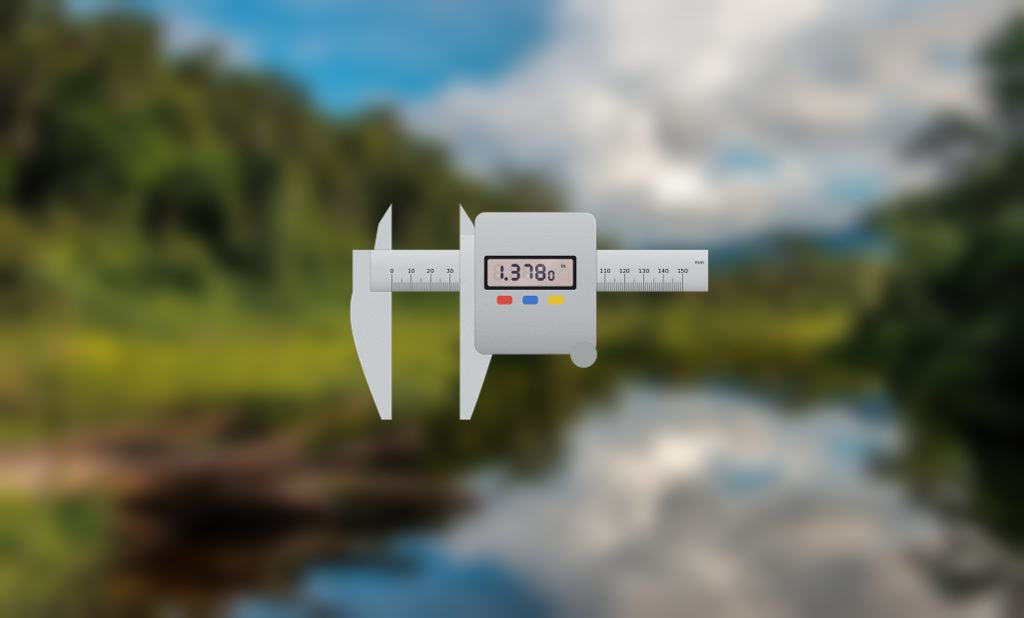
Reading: 1.3780 in
